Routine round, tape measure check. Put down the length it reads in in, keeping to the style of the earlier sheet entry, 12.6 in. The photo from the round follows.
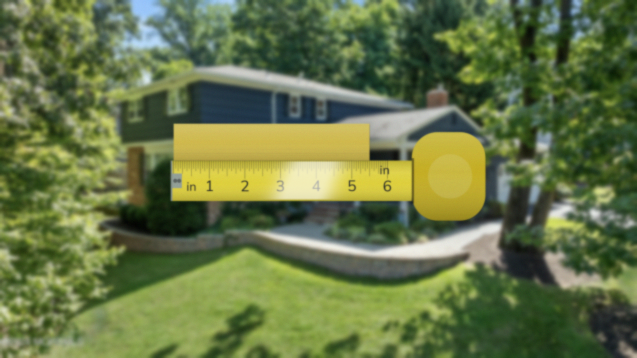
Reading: 5.5 in
